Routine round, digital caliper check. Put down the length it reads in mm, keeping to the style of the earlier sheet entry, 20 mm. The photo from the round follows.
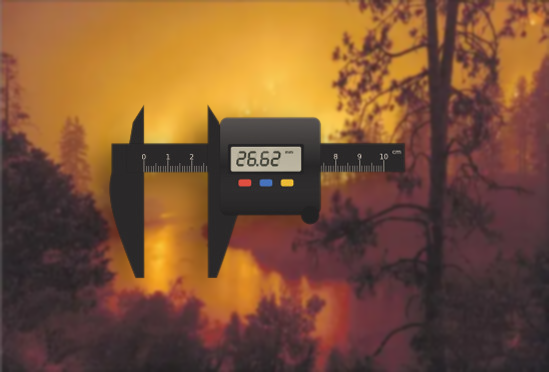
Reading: 26.62 mm
